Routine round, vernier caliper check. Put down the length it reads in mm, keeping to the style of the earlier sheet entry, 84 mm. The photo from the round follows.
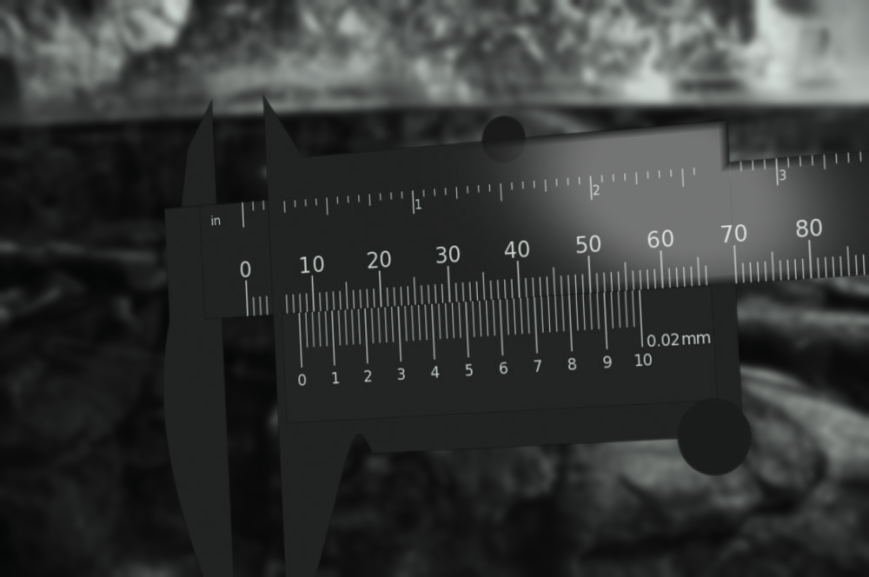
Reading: 7.8 mm
